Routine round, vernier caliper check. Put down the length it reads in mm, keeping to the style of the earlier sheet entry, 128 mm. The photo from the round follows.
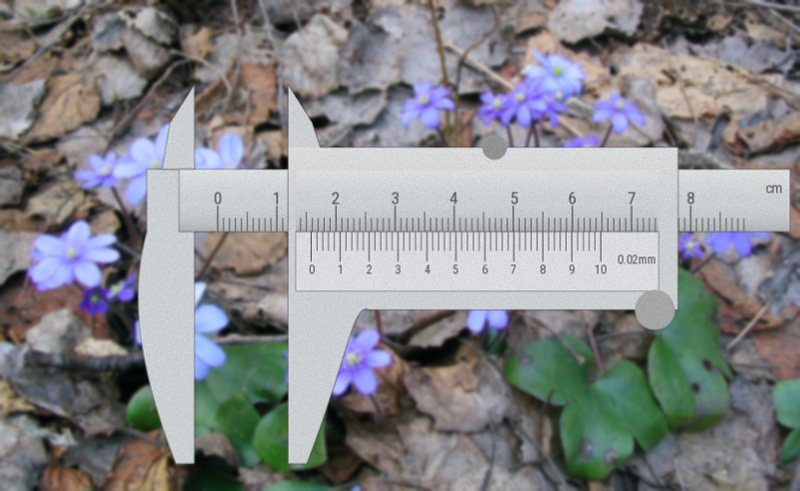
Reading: 15.8 mm
